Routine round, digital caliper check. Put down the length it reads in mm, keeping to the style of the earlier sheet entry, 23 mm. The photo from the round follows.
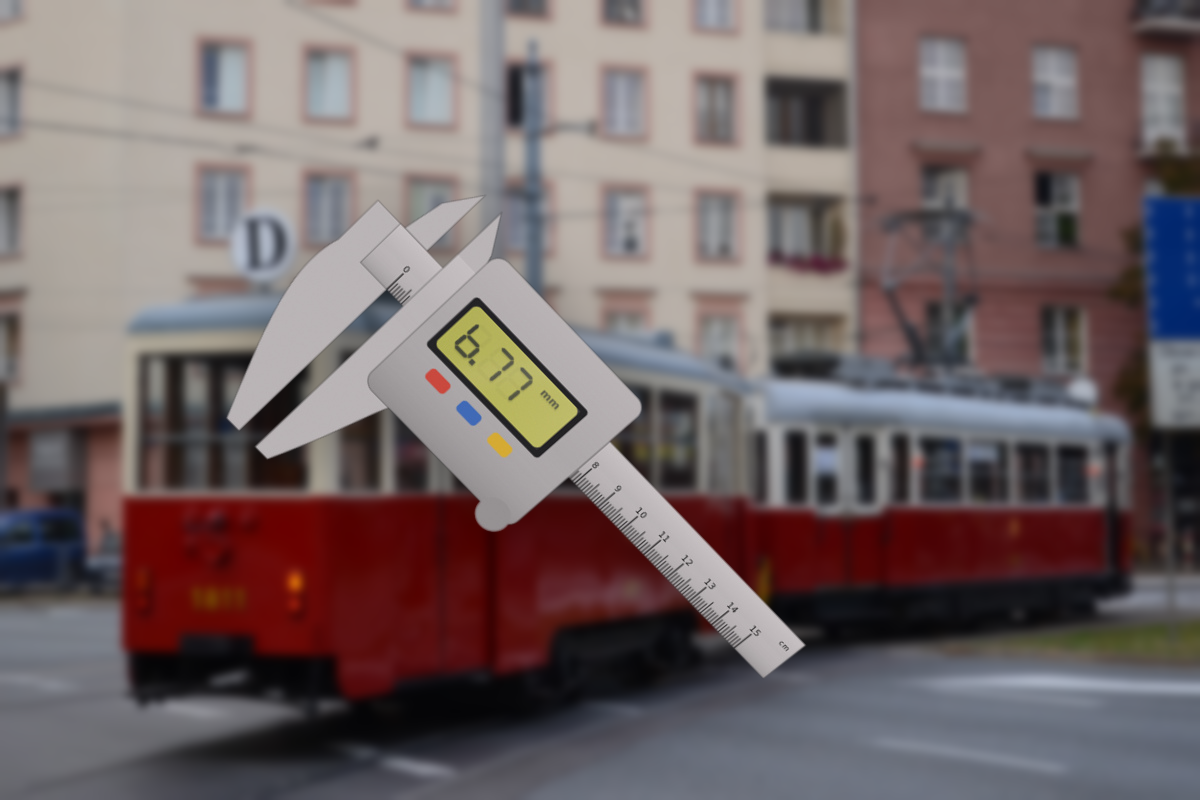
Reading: 6.77 mm
